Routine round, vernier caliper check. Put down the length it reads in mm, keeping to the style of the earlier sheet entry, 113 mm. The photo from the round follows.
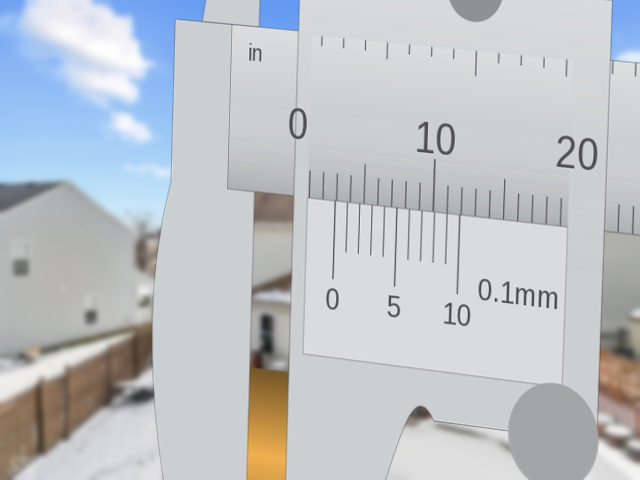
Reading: 2.9 mm
